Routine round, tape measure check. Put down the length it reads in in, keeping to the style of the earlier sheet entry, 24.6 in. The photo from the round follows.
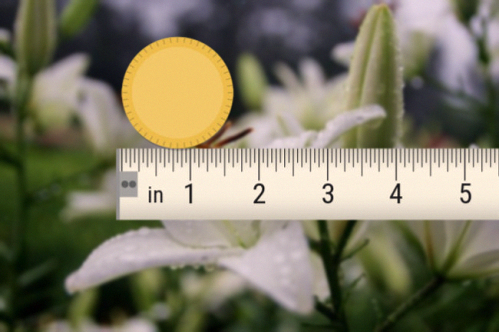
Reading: 1.625 in
